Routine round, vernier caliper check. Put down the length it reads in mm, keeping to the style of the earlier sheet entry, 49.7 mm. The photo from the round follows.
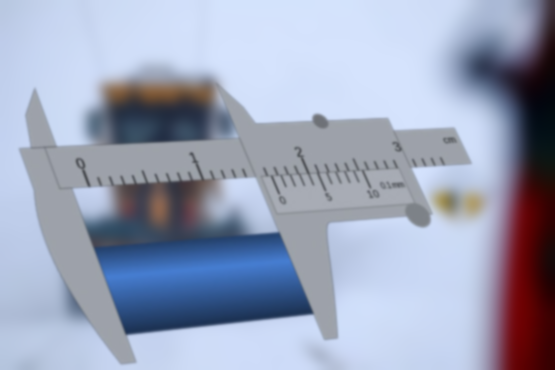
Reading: 16.4 mm
